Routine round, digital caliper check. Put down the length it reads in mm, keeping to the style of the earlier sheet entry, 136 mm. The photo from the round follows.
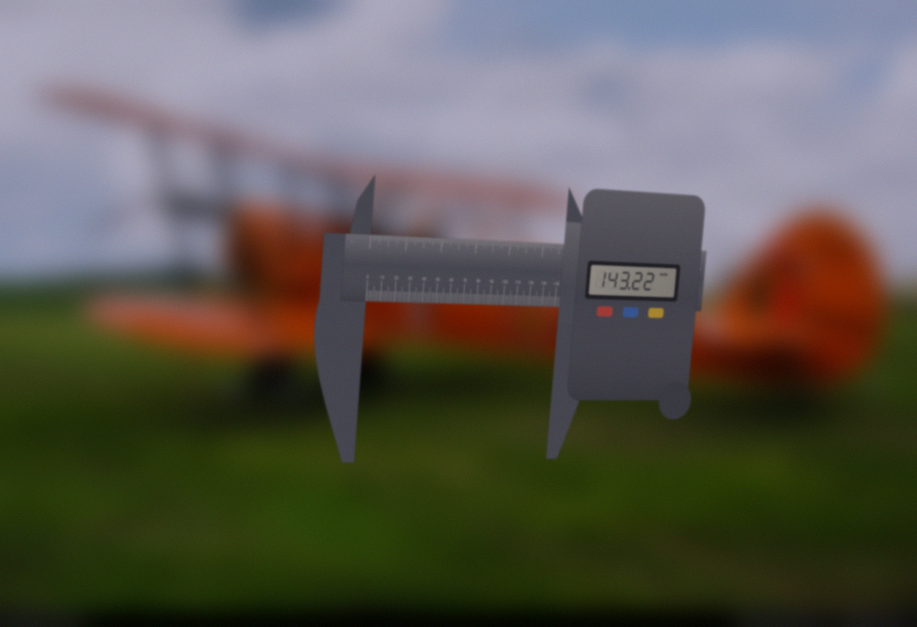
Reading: 143.22 mm
